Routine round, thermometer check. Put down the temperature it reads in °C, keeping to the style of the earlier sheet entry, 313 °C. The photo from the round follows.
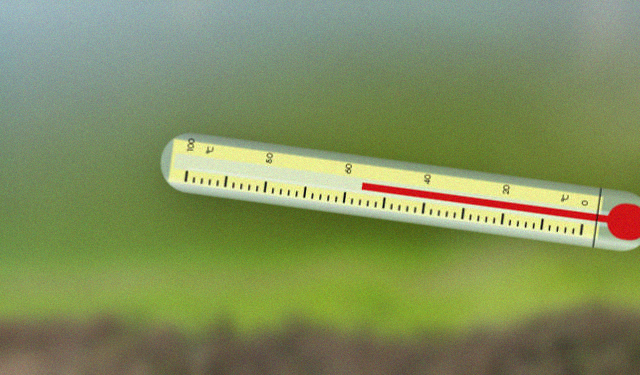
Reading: 56 °C
